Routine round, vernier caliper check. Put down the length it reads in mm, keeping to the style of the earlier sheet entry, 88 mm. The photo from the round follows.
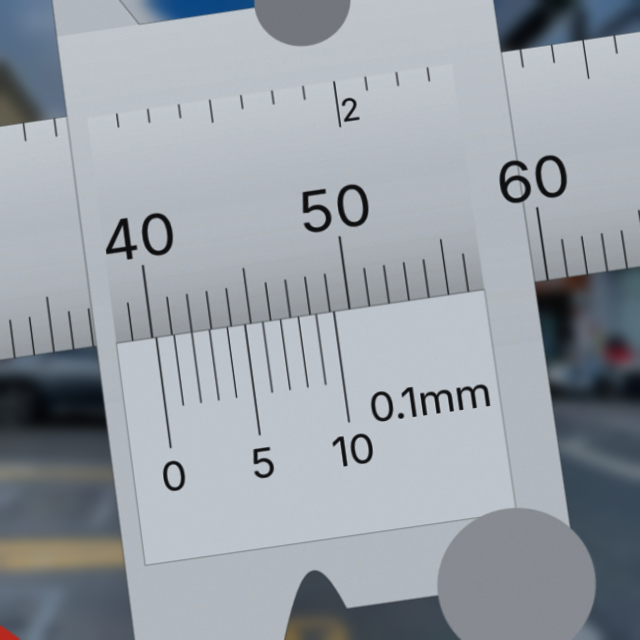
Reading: 40.2 mm
